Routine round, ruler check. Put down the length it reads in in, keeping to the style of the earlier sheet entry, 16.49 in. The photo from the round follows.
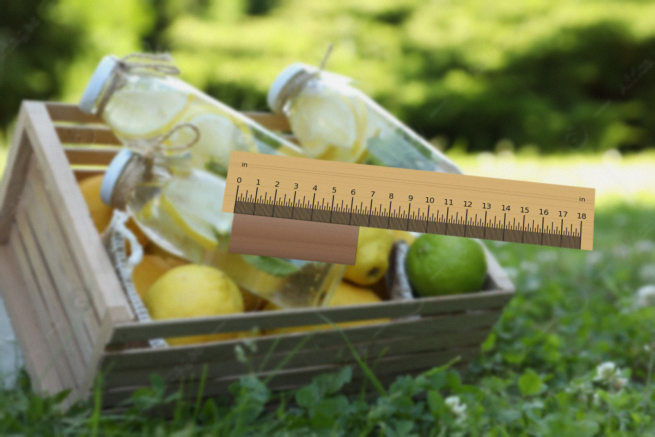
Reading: 6.5 in
